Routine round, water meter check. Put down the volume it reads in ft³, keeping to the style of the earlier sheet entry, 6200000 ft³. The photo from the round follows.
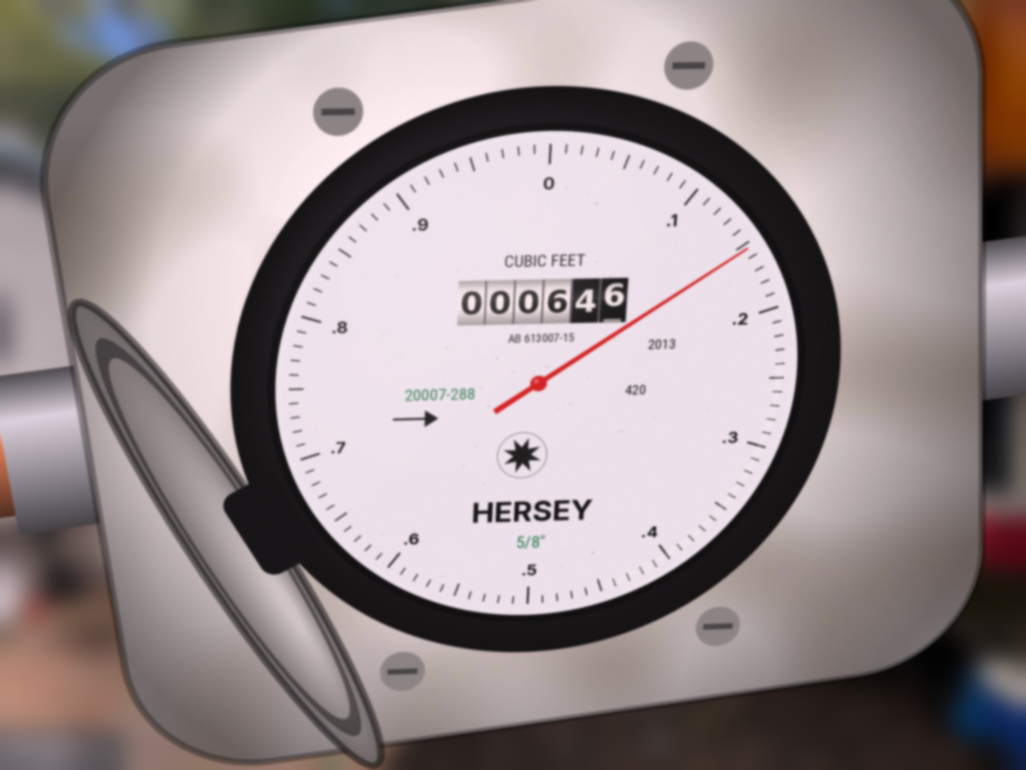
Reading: 646.15 ft³
